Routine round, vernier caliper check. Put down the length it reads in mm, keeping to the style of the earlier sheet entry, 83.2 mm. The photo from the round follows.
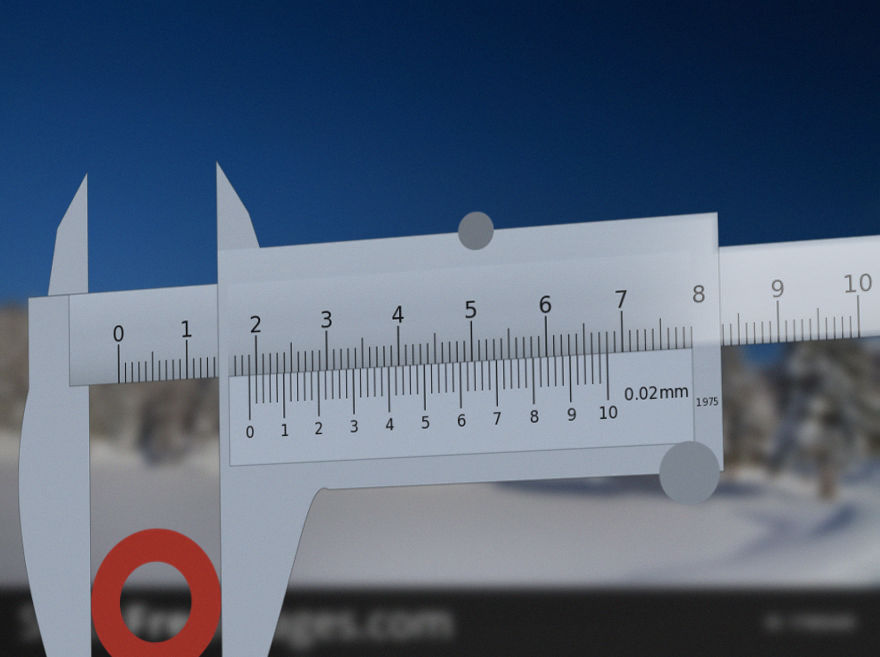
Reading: 19.0 mm
